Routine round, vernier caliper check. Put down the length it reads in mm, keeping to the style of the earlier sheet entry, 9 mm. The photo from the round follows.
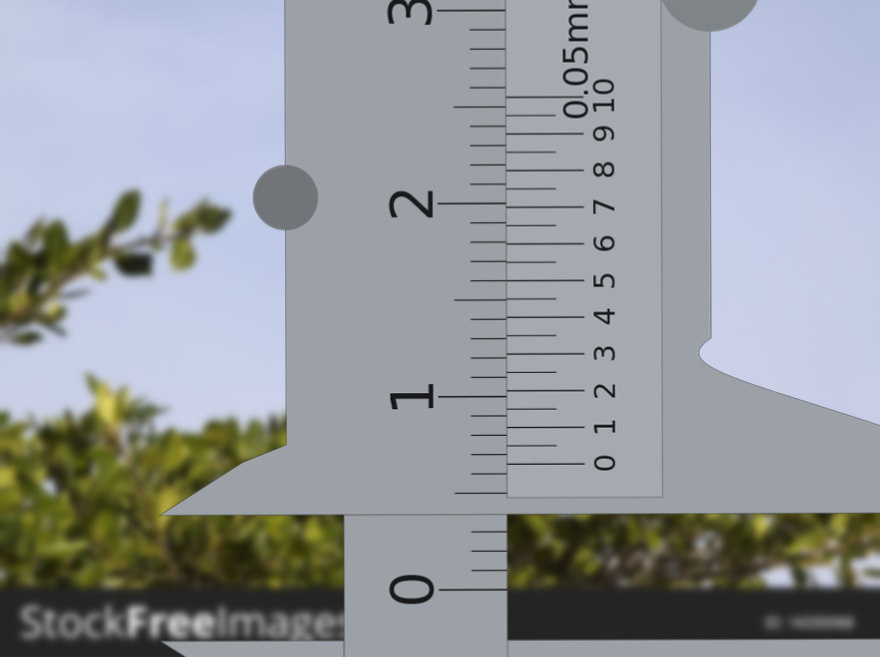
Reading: 6.5 mm
